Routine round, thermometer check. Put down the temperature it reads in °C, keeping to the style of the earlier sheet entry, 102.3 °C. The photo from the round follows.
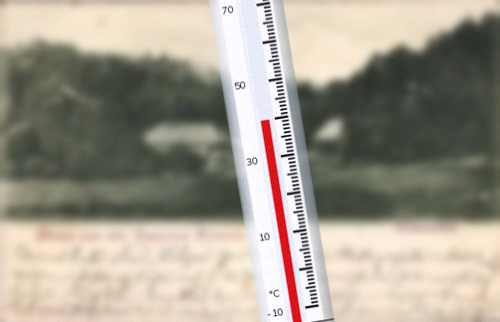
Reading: 40 °C
